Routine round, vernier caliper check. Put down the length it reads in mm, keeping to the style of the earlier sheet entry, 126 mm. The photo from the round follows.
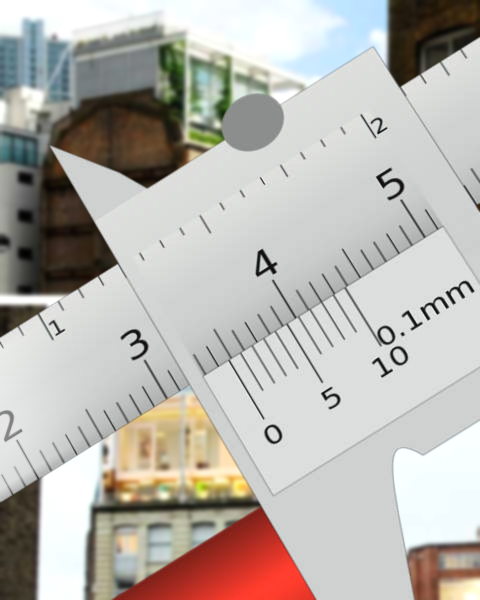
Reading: 34.8 mm
